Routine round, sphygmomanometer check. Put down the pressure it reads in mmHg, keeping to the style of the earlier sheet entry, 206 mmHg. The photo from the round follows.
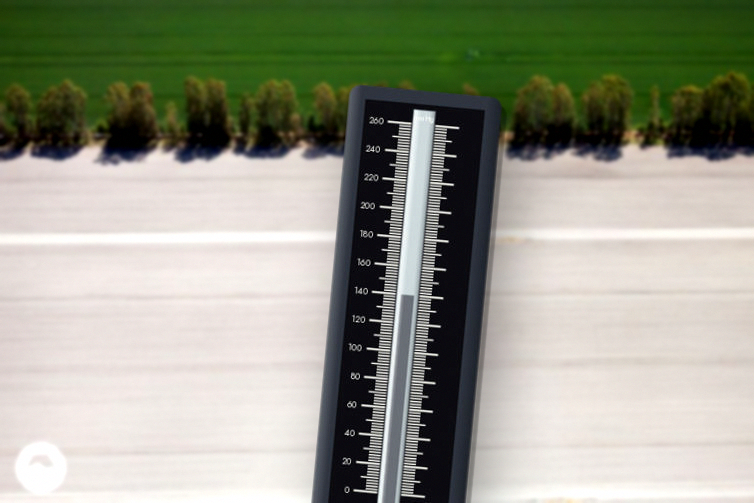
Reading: 140 mmHg
